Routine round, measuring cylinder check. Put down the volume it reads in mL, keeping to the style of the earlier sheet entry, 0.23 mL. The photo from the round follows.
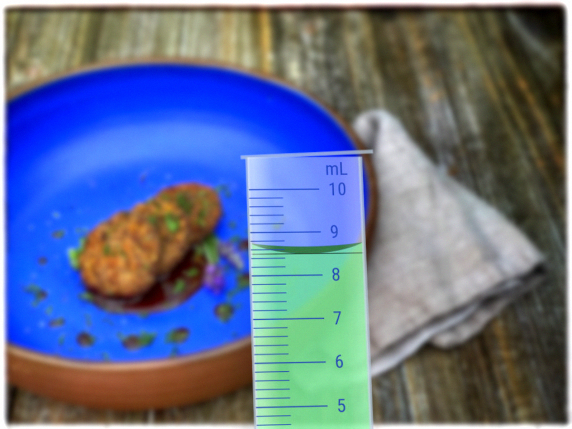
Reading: 8.5 mL
